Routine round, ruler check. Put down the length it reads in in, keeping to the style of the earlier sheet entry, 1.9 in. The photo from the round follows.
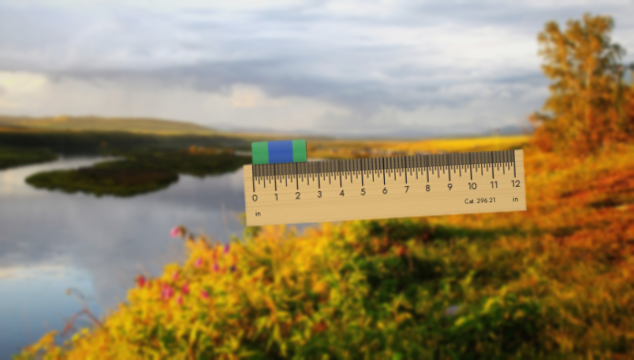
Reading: 2.5 in
